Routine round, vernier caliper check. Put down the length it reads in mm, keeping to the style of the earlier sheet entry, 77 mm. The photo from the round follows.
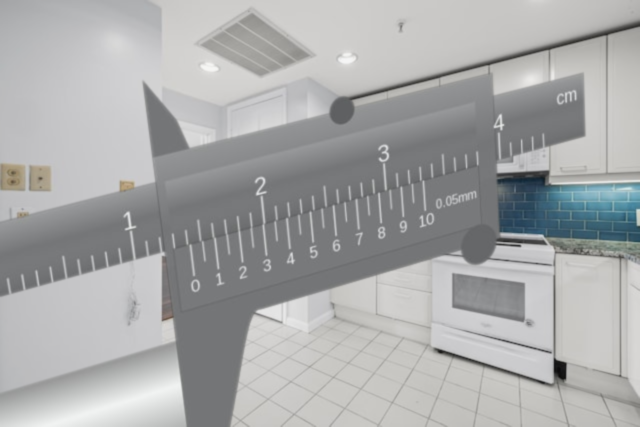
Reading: 14.2 mm
